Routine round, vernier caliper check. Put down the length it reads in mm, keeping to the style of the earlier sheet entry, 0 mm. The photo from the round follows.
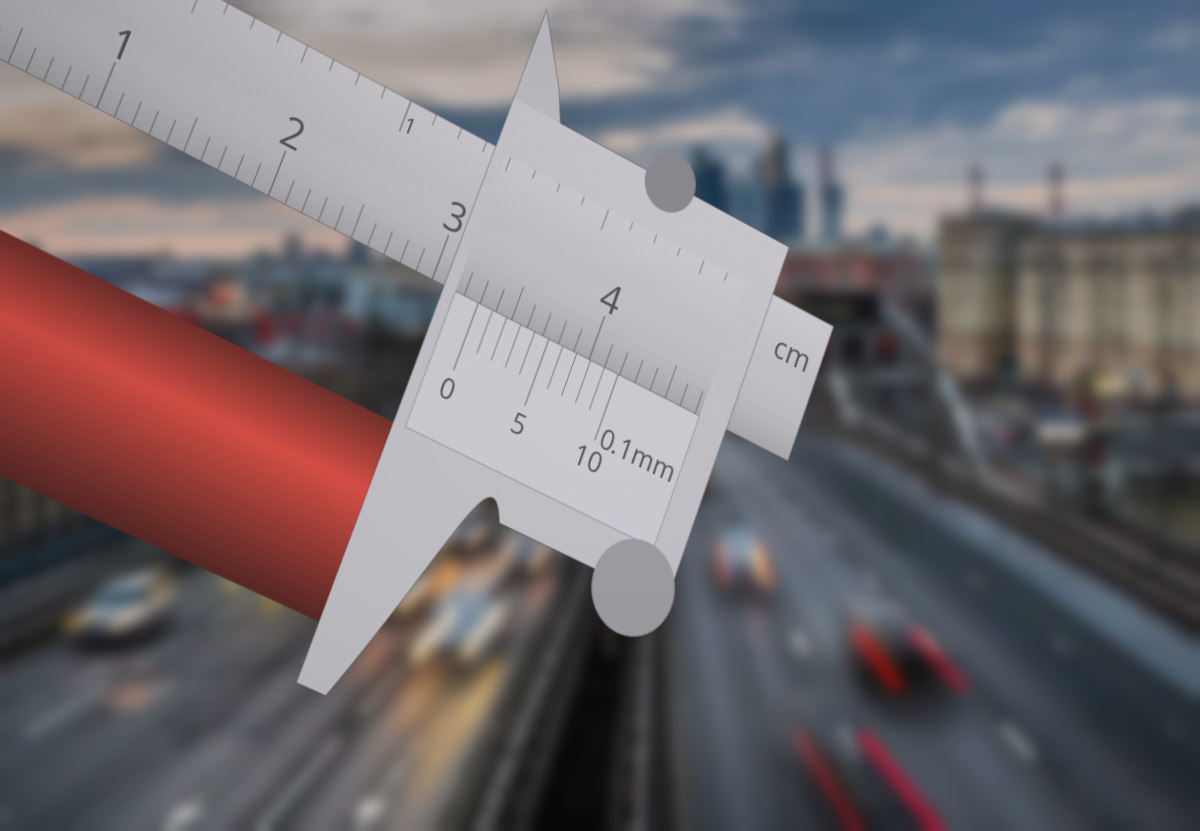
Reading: 32.9 mm
